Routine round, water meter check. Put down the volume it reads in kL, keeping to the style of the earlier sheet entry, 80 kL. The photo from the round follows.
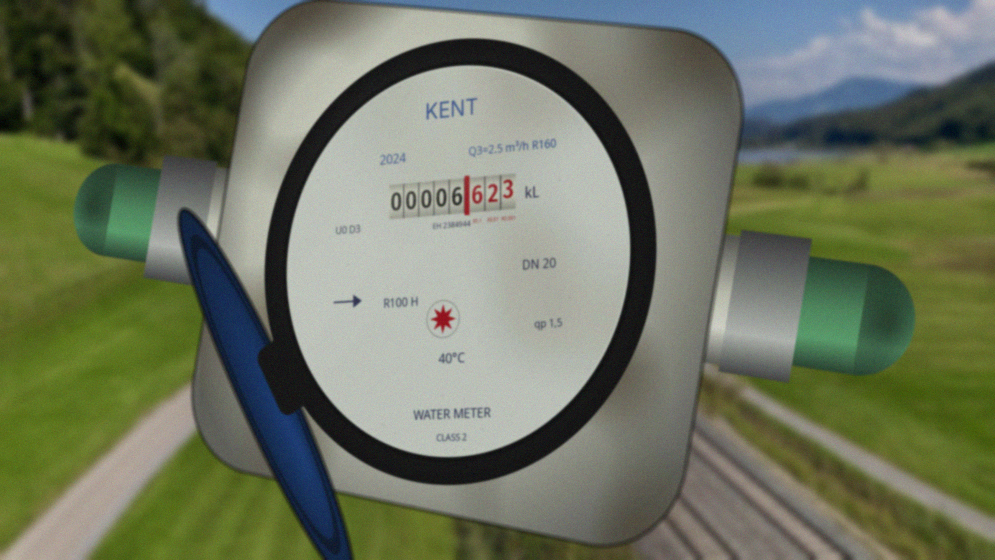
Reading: 6.623 kL
